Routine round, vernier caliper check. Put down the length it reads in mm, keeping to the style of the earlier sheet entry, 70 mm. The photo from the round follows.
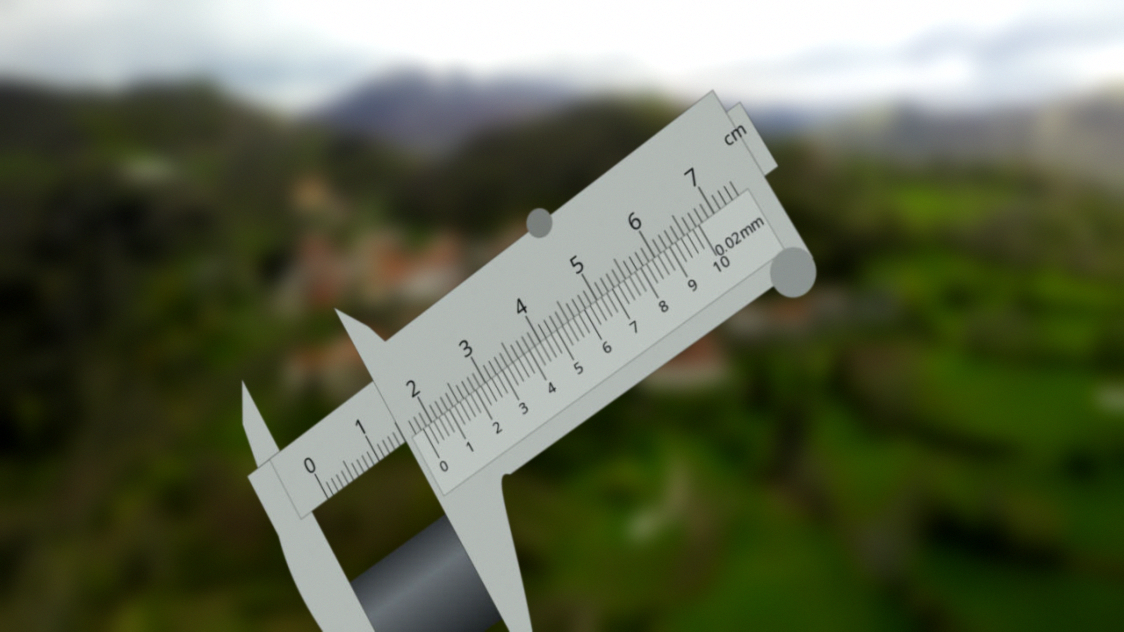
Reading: 18.4 mm
